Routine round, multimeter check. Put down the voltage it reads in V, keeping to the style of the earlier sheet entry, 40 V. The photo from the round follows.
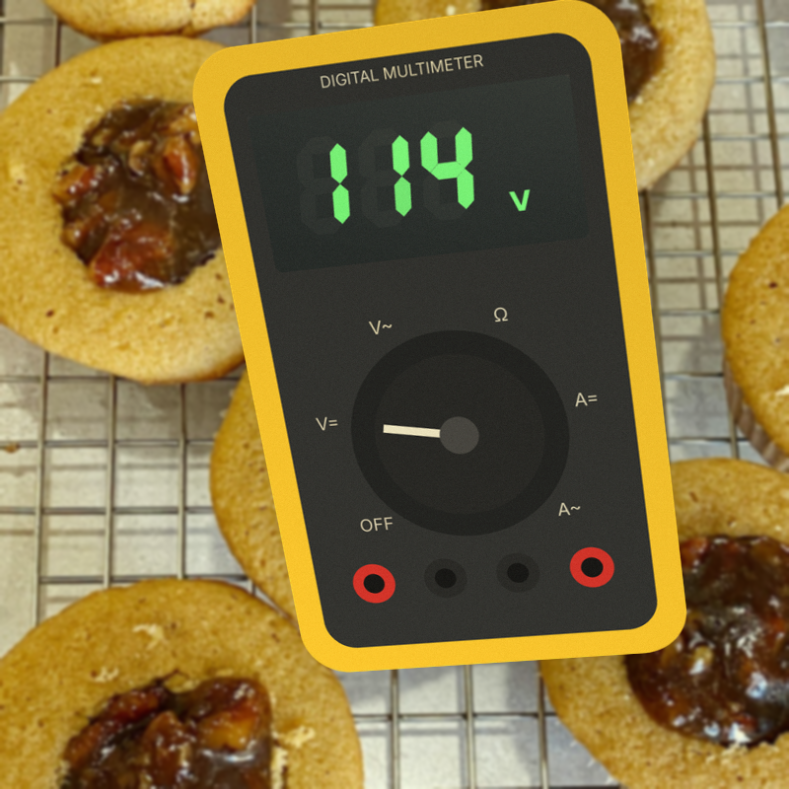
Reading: 114 V
